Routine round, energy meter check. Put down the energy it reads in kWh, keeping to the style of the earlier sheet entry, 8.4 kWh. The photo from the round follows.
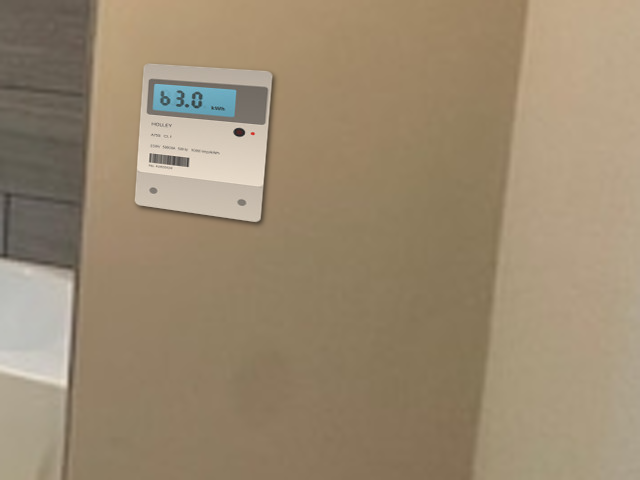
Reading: 63.0 kWh
